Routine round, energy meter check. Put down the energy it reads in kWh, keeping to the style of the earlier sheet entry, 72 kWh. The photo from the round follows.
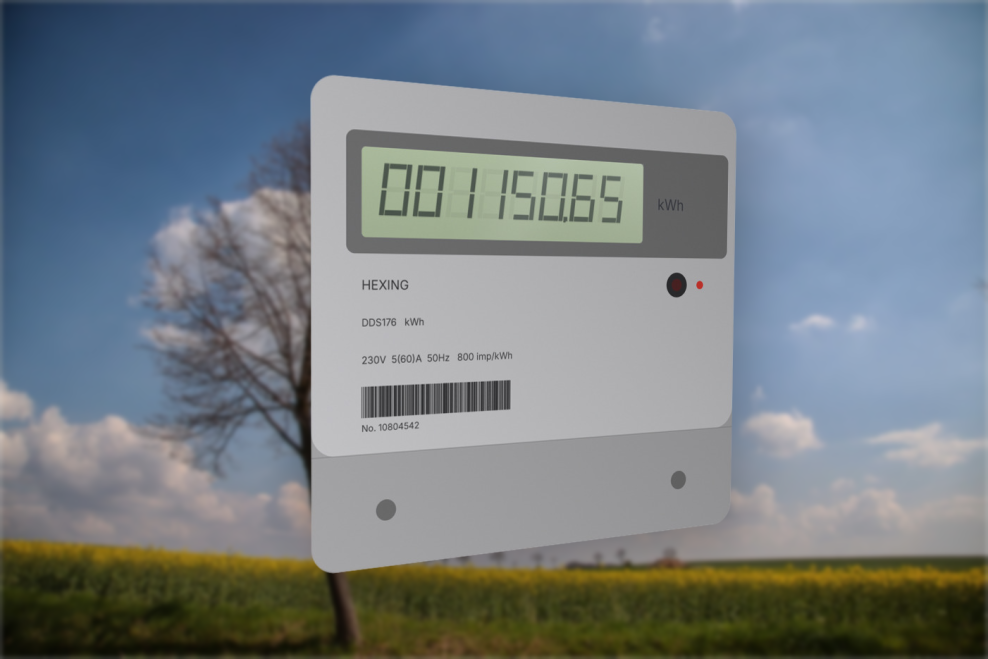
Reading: 1150.65 kWh
